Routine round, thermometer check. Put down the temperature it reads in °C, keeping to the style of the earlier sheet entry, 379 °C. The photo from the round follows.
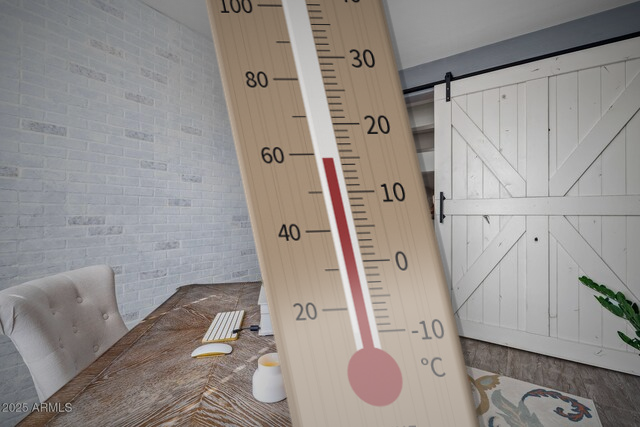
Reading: 15 °C
